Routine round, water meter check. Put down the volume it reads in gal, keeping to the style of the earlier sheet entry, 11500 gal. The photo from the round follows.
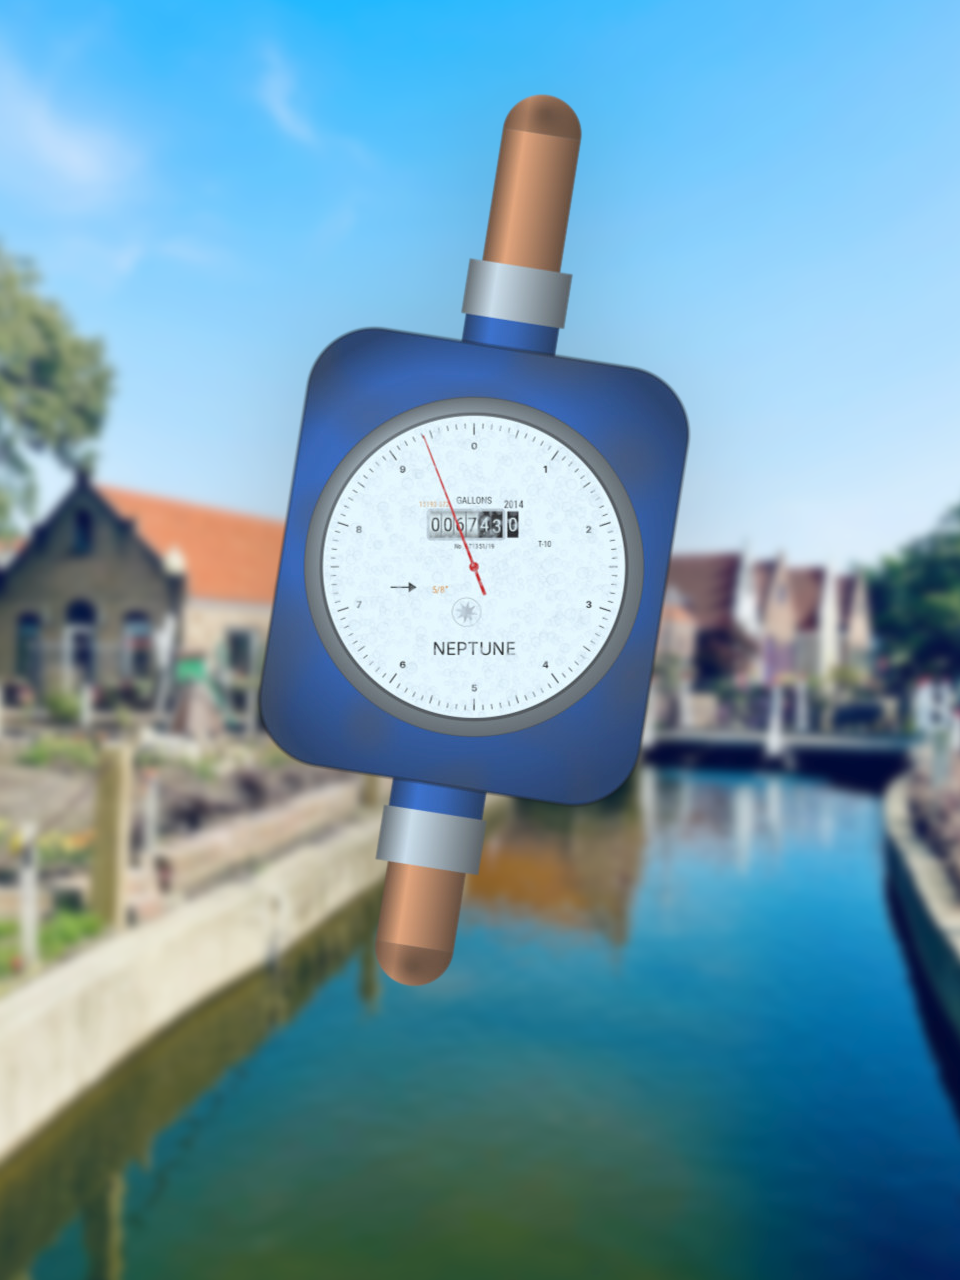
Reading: 67429.4 gal
